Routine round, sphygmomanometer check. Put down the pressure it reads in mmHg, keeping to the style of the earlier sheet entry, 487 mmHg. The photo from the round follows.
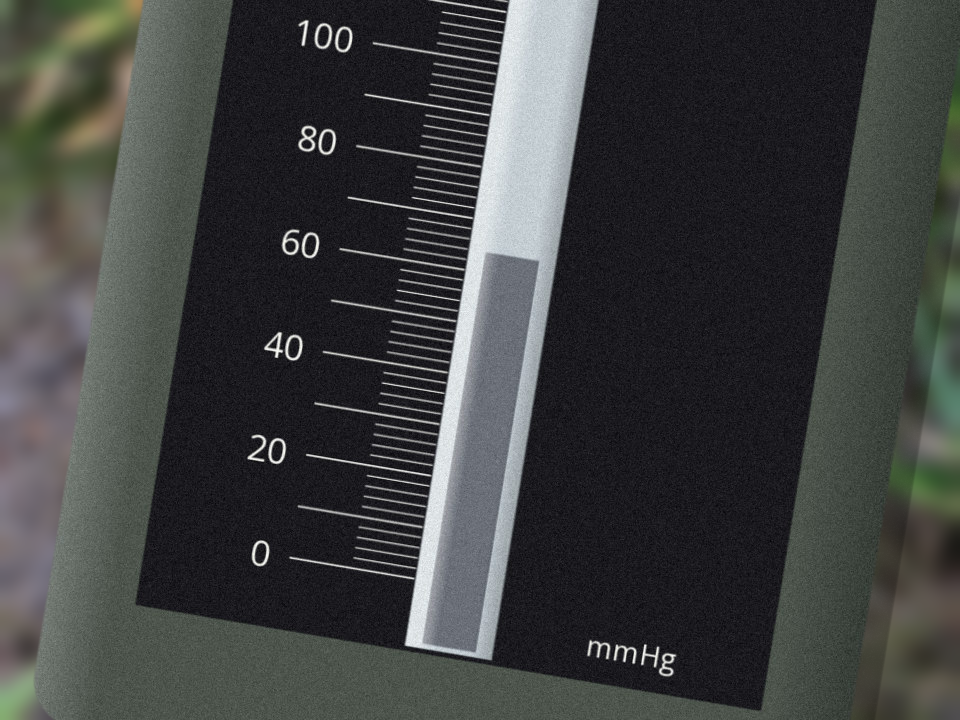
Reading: 64 mmHg
